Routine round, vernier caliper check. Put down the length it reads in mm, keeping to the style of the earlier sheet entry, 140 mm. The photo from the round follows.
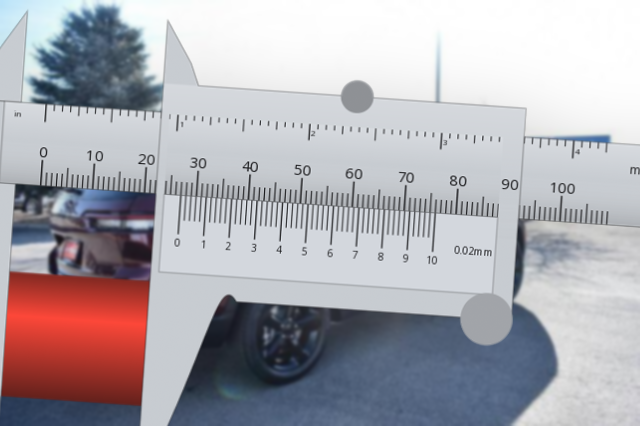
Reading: 27.0 mm
